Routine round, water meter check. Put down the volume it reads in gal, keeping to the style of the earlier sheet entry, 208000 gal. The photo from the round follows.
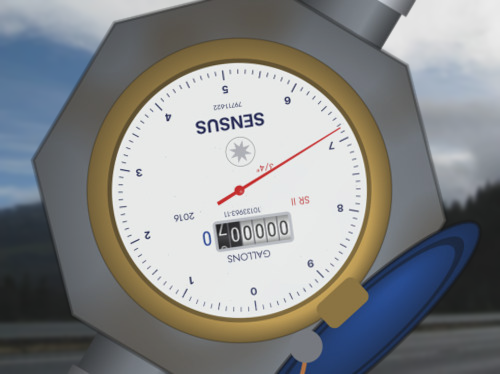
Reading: 66.8 gal
